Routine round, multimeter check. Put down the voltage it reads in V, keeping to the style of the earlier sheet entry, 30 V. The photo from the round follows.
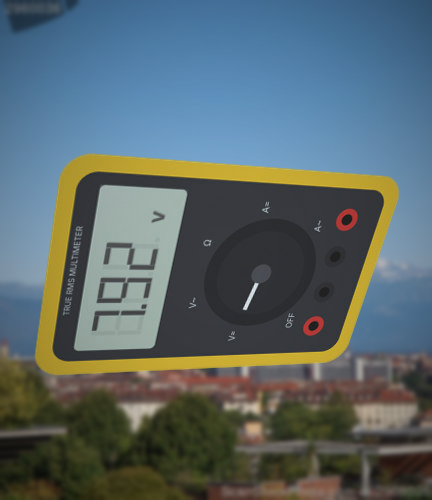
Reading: 7.92 V
